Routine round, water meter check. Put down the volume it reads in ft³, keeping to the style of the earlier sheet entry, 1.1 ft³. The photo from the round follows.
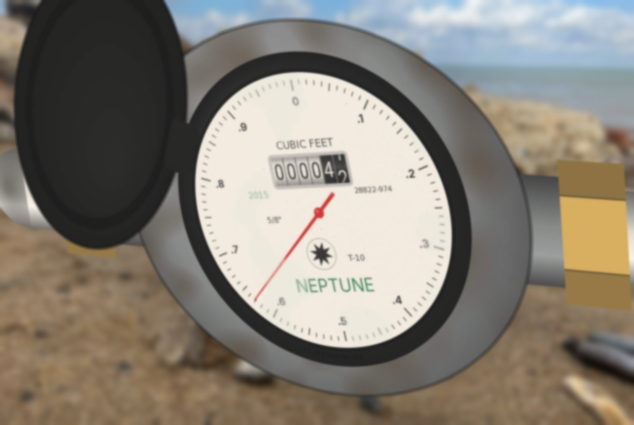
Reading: 41.63 ft³
